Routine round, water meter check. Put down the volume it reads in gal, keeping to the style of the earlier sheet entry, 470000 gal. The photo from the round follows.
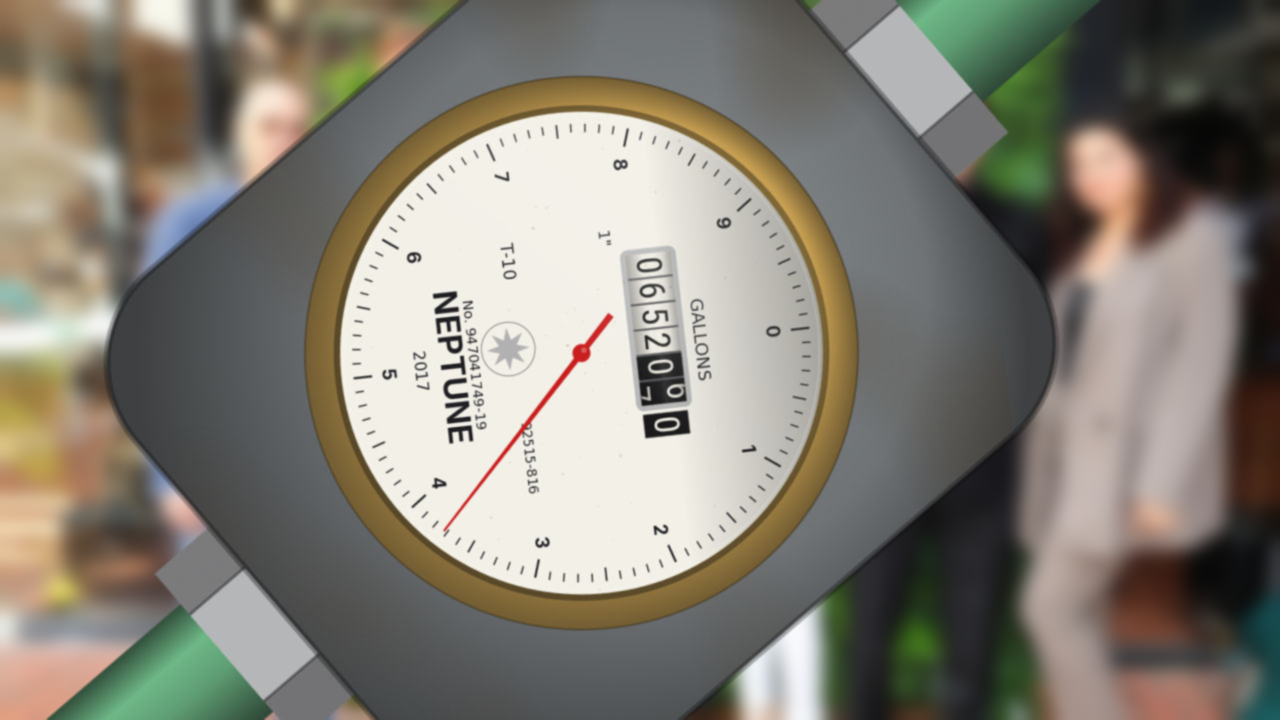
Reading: 652063.7 gal
